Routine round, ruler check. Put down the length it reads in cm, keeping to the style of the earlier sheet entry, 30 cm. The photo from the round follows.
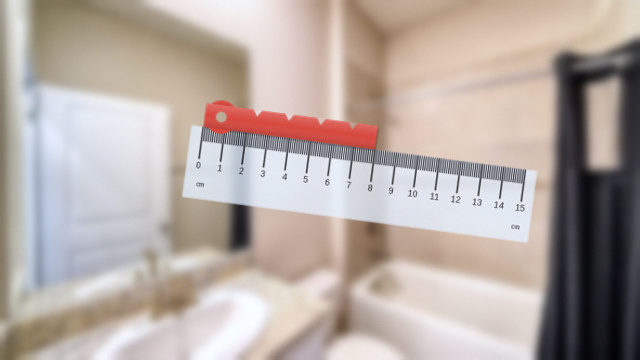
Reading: 8 cm
